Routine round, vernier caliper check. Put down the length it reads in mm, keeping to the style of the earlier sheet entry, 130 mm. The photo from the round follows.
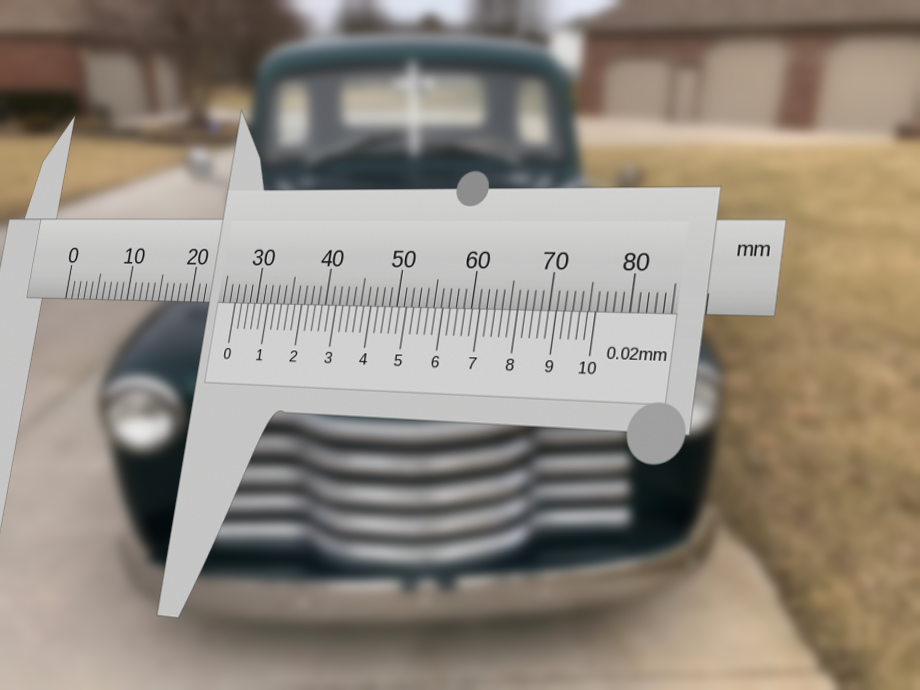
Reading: 26.8 mm
